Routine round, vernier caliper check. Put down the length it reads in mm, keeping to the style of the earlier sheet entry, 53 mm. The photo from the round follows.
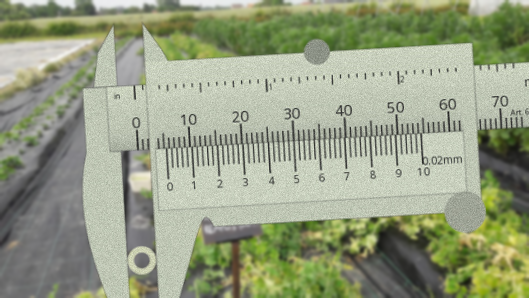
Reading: 5.5 mm
